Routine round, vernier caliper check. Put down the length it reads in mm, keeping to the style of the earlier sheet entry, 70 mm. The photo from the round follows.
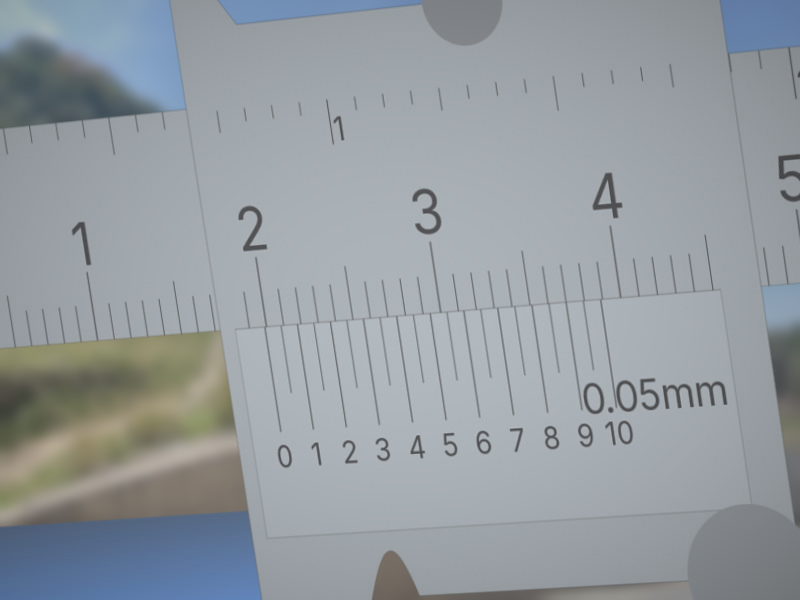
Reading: 19.9 mm
